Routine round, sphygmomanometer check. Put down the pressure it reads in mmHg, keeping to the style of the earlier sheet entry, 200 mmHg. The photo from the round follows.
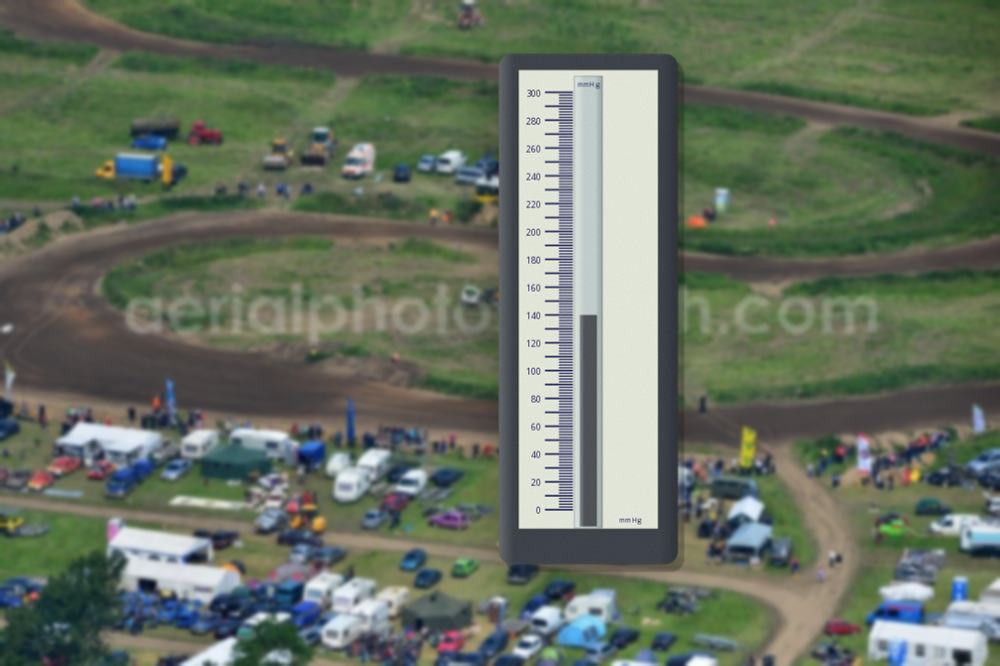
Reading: 140 mmHg
